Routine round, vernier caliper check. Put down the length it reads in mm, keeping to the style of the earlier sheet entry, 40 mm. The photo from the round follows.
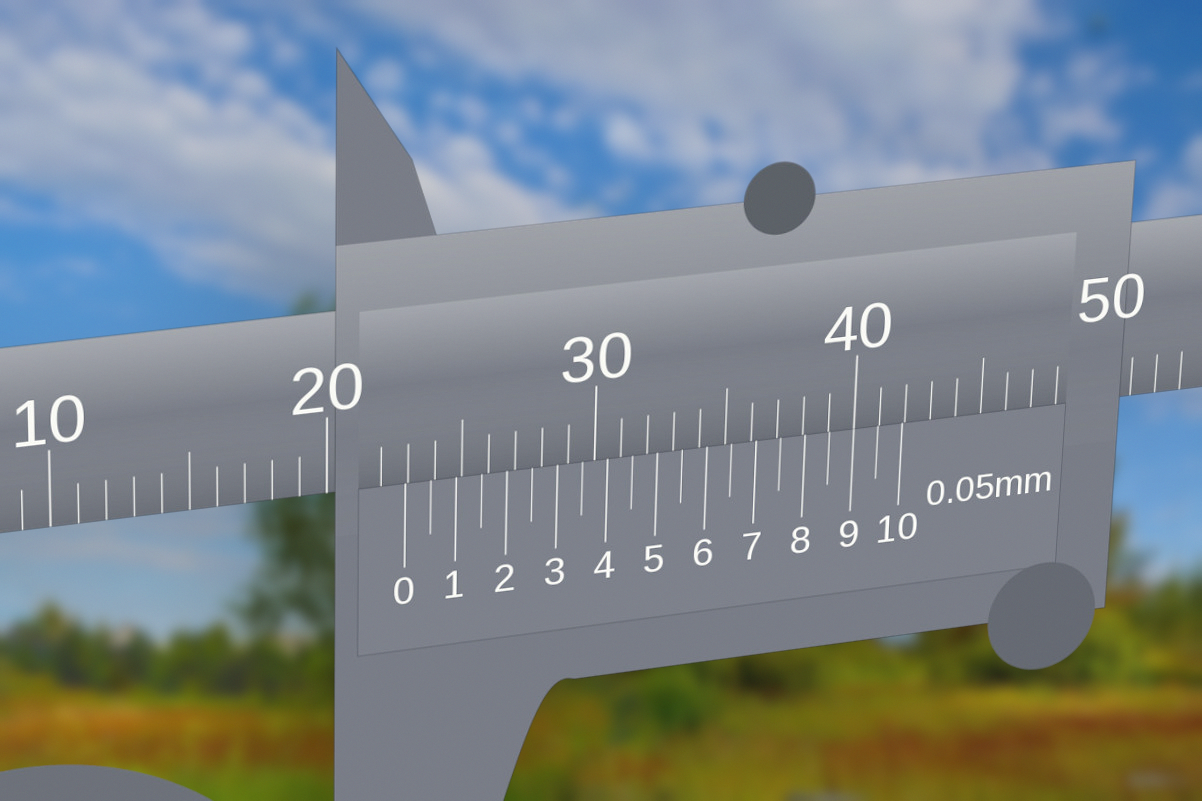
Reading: 22.90 mm
